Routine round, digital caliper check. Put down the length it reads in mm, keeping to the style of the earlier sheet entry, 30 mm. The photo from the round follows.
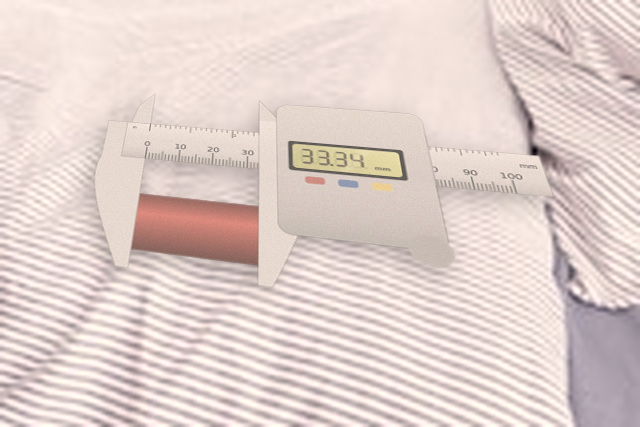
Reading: 33.34 mm
